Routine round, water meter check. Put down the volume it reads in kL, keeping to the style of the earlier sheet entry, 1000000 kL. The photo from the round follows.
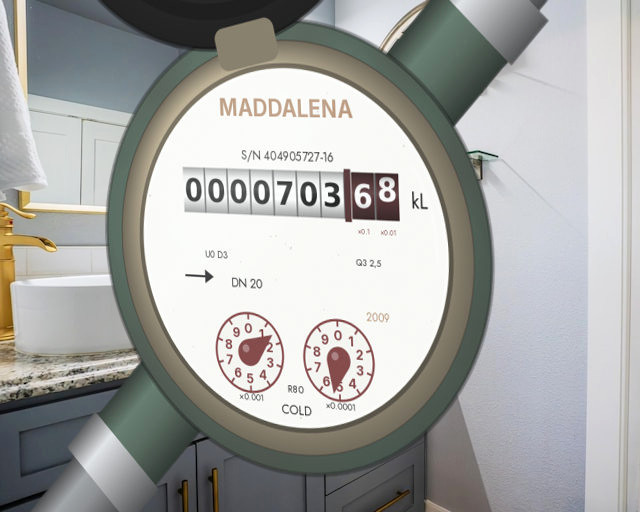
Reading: 703.6815 kL
